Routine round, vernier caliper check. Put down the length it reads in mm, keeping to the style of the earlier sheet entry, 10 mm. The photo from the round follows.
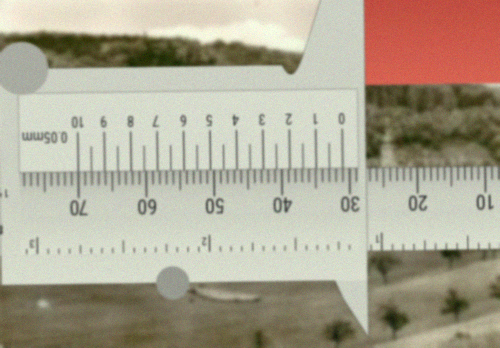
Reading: 31.0 mm
